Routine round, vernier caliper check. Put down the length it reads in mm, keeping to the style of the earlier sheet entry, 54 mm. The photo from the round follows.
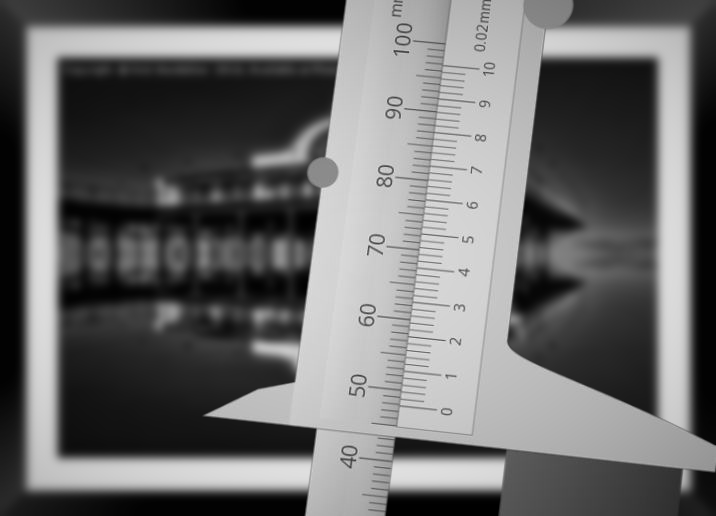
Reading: 47.8 mm
